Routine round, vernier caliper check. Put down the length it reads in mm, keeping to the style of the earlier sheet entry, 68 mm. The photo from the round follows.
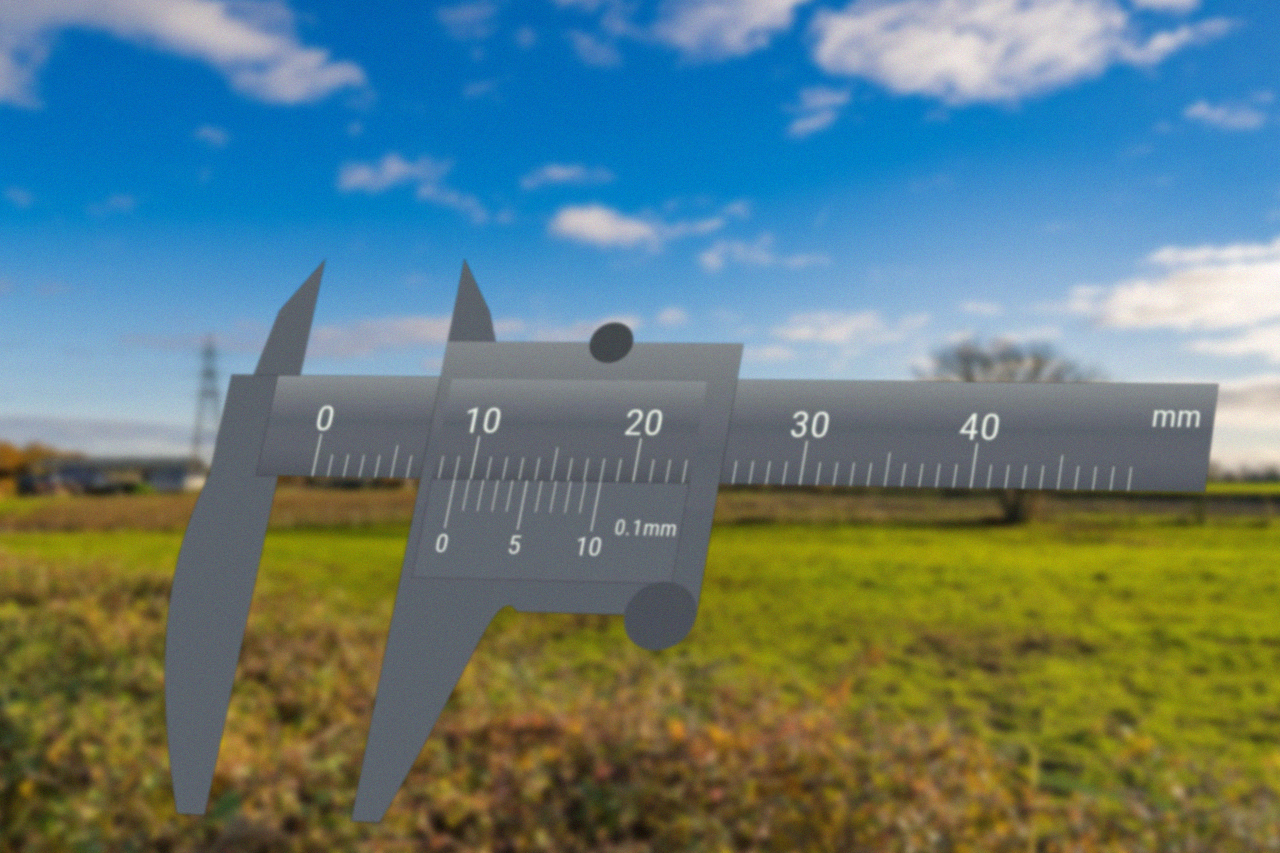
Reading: 9.0 mm
